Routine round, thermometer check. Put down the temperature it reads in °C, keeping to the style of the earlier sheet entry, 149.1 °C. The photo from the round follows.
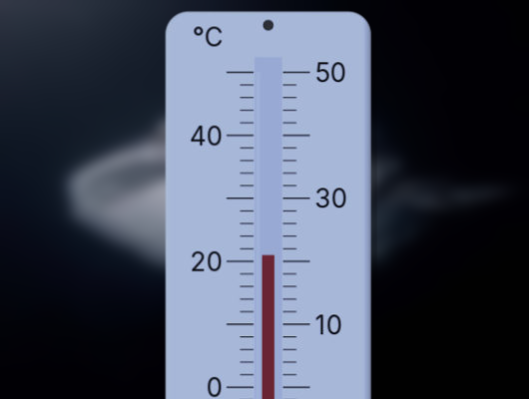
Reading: 21 °C
